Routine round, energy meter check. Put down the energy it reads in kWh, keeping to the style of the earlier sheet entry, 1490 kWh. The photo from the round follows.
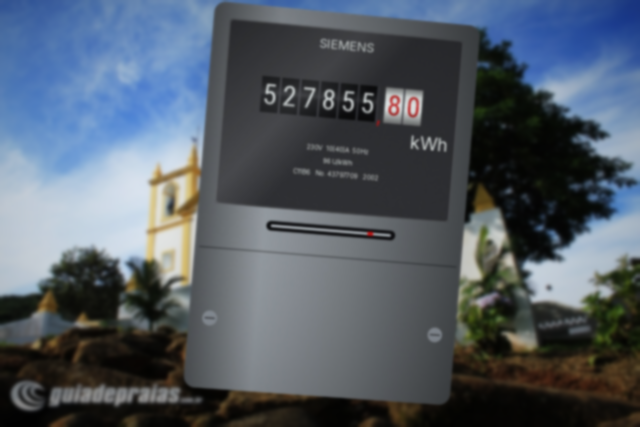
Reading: 527855.80 kWh
